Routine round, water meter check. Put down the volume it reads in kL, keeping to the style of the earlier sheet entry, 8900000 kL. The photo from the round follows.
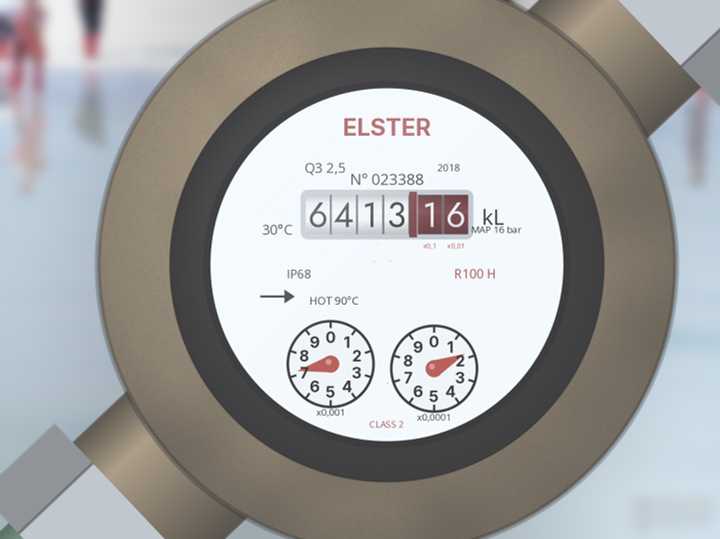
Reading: 6413.1671 kL
